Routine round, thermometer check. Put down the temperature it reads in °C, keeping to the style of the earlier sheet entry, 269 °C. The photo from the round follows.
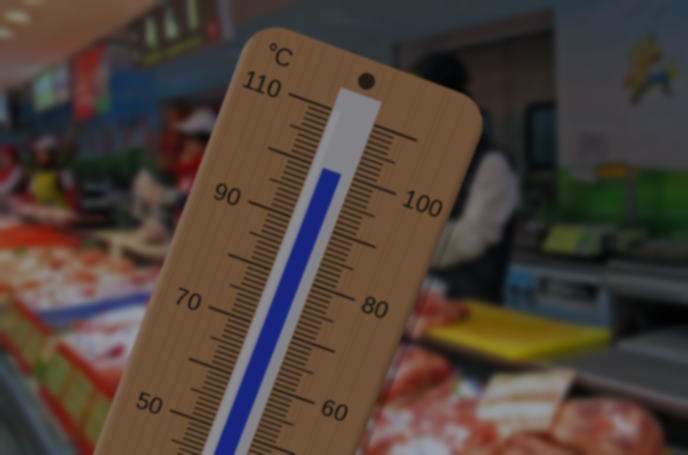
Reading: 100 °C
